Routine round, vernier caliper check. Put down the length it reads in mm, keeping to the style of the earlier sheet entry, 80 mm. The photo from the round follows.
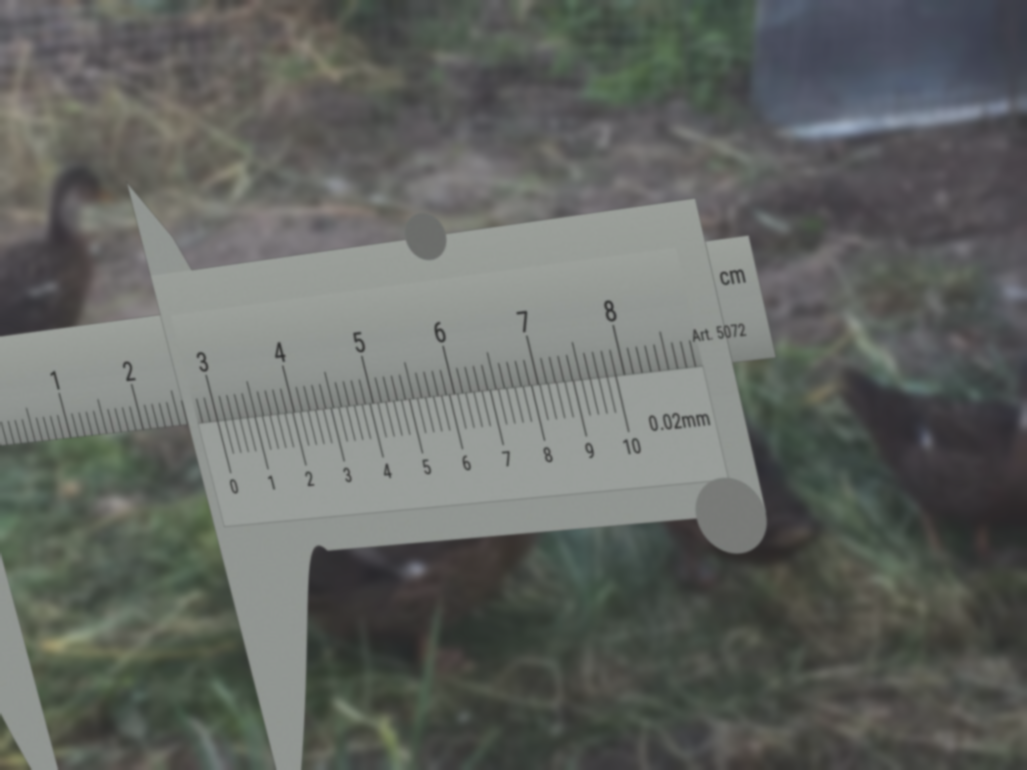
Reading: 30.0 mm
